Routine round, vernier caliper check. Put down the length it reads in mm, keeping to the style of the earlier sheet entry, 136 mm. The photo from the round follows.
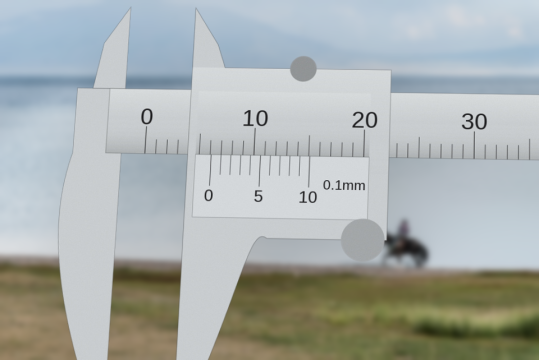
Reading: 6.1 mm
